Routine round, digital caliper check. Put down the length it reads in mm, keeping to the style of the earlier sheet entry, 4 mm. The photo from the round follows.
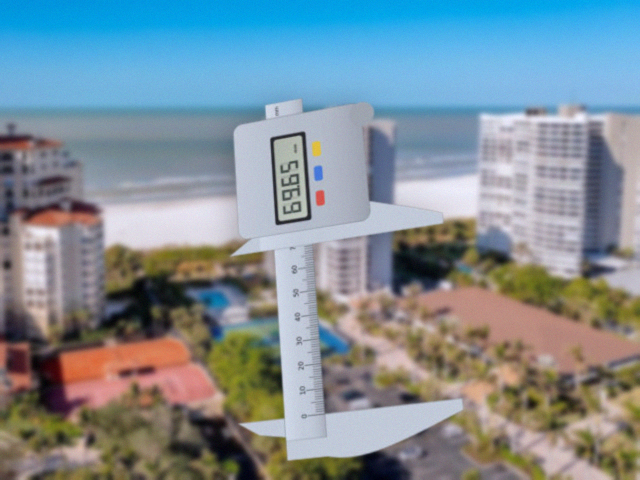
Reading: 69.65 mm
